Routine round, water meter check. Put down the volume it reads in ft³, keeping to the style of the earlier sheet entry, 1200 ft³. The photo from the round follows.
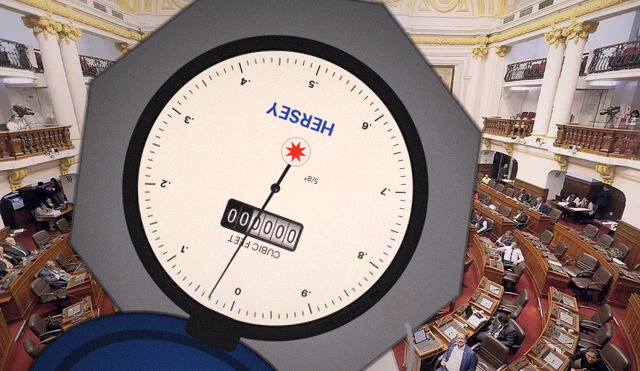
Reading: 0.03 ft³
